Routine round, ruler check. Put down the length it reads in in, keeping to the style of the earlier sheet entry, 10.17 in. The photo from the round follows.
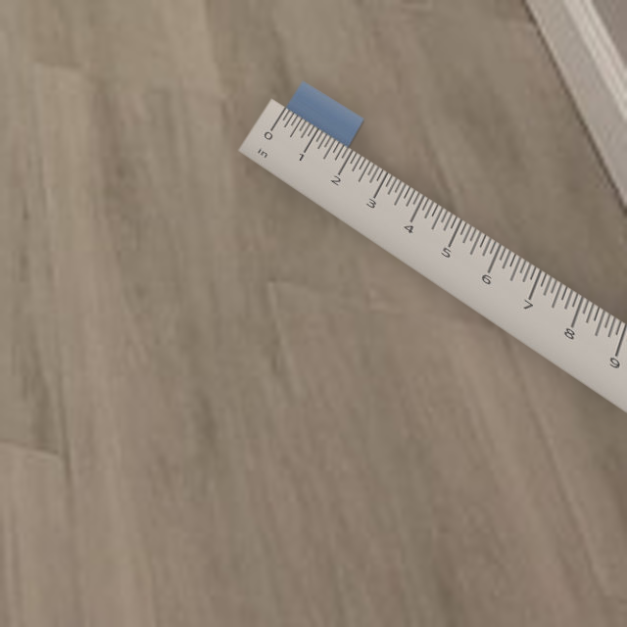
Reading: 1.875 in
